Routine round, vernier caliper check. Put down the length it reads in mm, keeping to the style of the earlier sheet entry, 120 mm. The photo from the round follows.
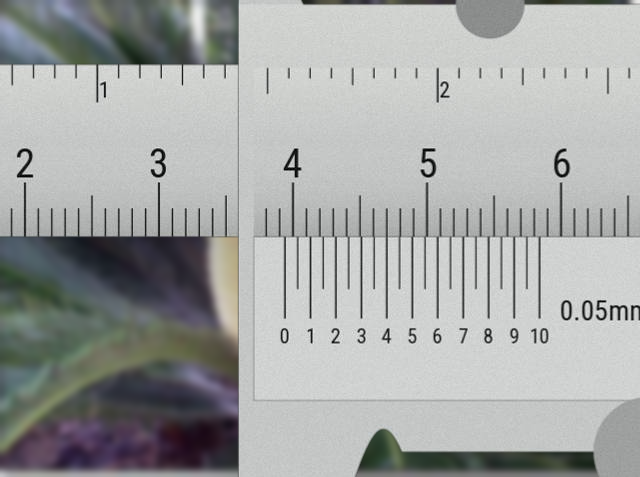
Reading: 39.4 mm
